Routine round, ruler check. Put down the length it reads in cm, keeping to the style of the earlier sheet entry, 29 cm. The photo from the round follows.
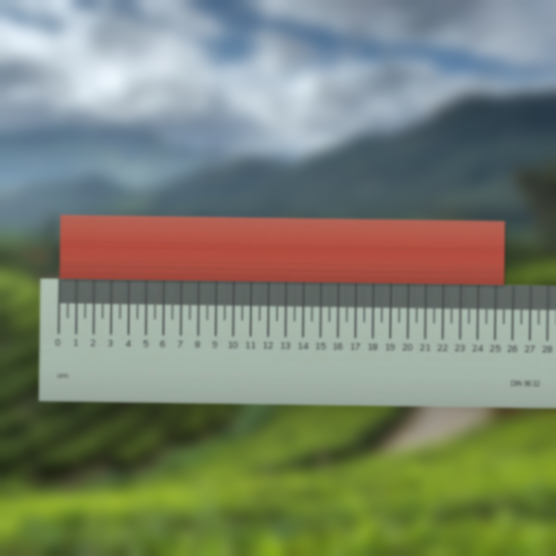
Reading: 25.5 cm
